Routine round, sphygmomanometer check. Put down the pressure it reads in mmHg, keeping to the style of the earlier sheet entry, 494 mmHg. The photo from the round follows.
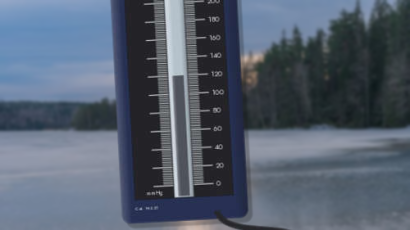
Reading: 120 mmHg
